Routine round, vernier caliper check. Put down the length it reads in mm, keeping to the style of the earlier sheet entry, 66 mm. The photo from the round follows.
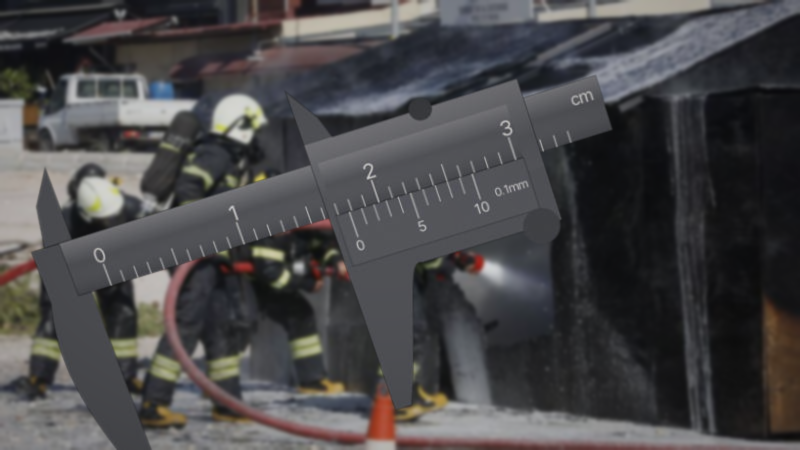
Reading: 17.8 mm
